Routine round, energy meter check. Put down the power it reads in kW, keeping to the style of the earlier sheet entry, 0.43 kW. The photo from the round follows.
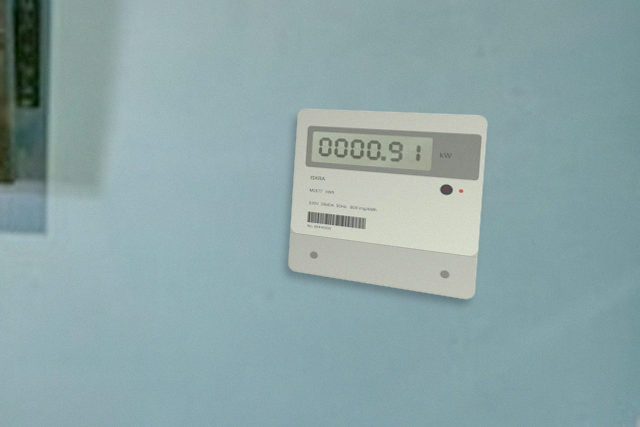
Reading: 0.91 kW
